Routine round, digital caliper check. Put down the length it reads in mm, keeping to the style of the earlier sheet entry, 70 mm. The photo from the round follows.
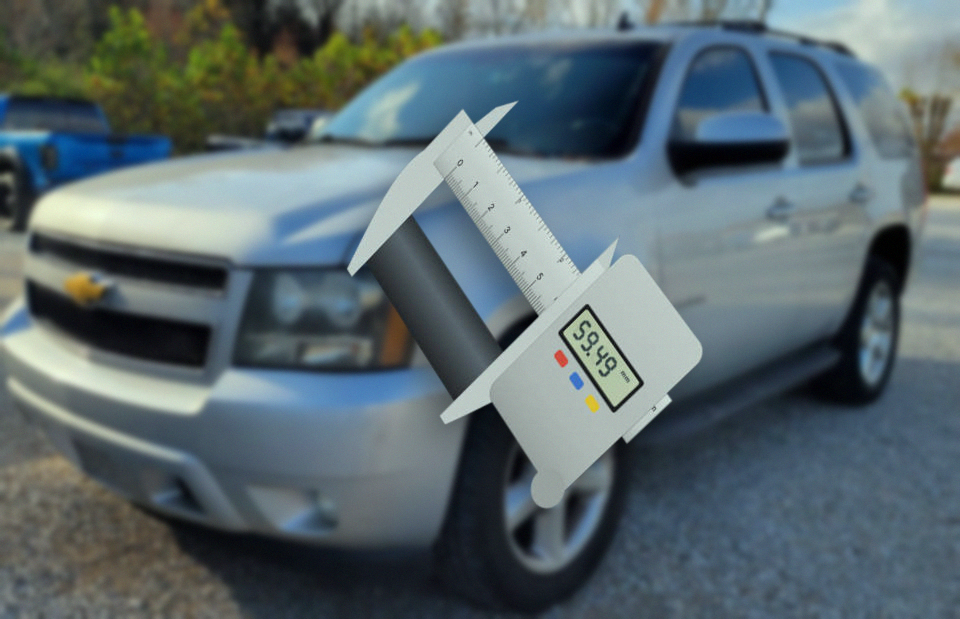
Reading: 59.49 mm
